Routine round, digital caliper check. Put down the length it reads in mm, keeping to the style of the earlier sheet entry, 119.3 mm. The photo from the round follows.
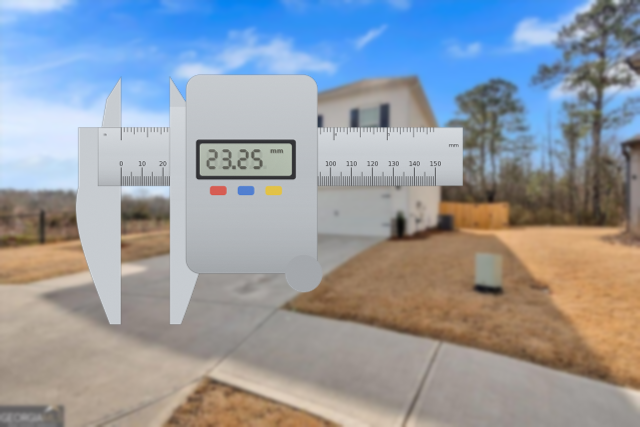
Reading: 23.25 mm
